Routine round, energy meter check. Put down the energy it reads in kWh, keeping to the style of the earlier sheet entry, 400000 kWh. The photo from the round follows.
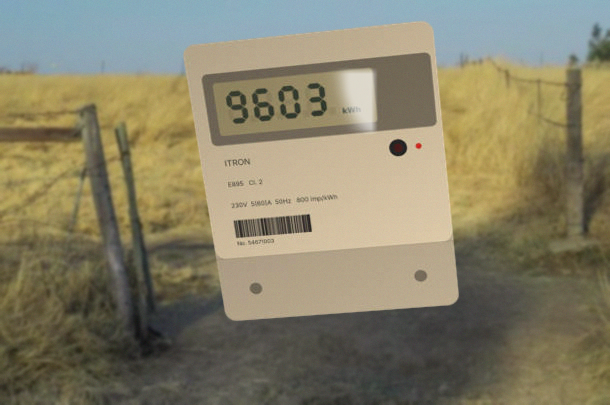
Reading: 9603 kWh
